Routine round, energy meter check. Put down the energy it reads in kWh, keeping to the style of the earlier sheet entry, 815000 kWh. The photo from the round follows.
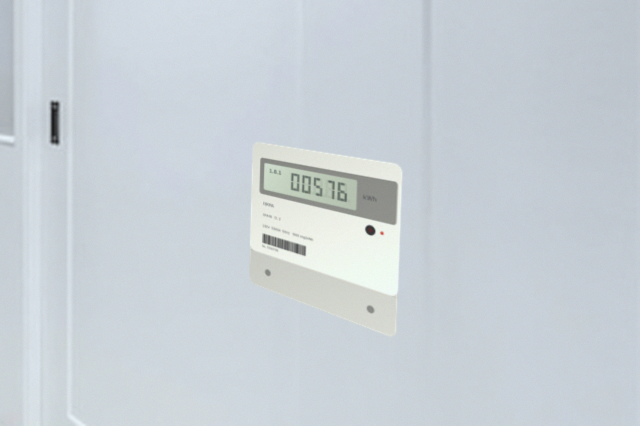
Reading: 576 kWh
